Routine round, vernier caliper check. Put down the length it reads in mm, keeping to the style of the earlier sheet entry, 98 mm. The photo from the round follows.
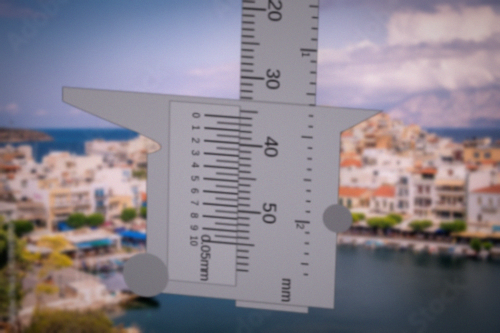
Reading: 36.0 mm
